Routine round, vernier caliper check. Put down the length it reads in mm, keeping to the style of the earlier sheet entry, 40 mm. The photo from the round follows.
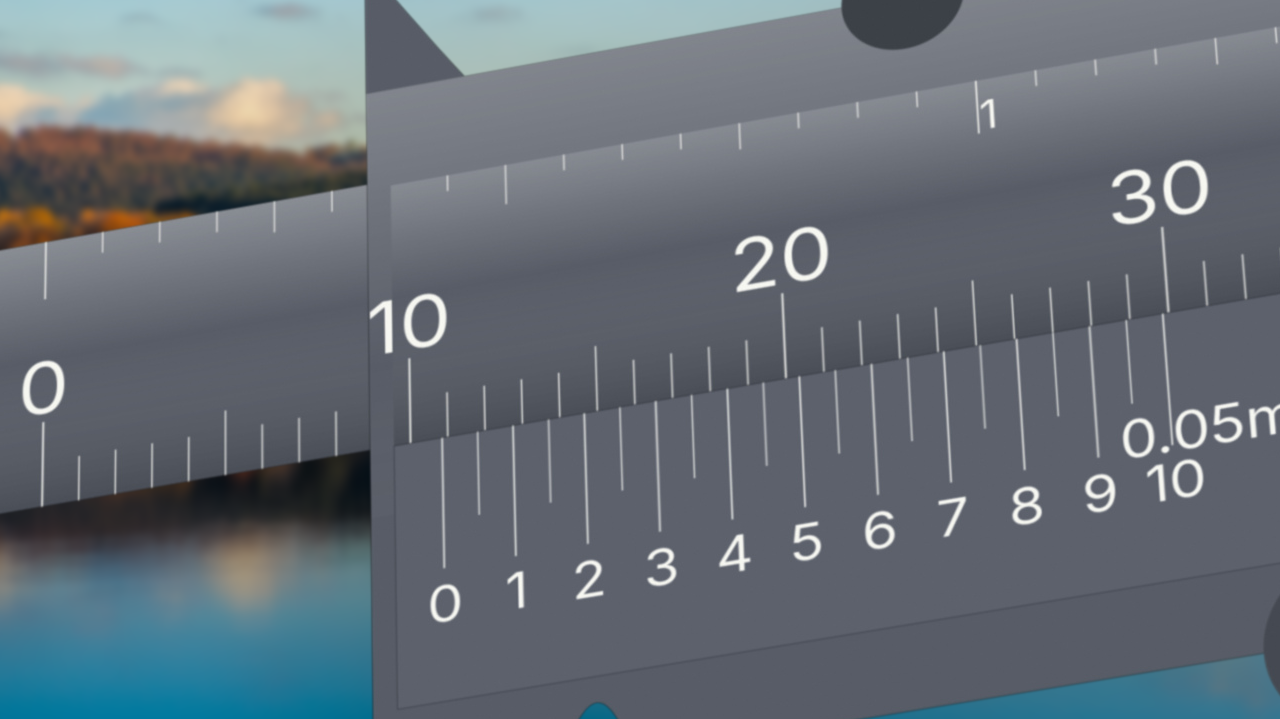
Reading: 10.85 mm
